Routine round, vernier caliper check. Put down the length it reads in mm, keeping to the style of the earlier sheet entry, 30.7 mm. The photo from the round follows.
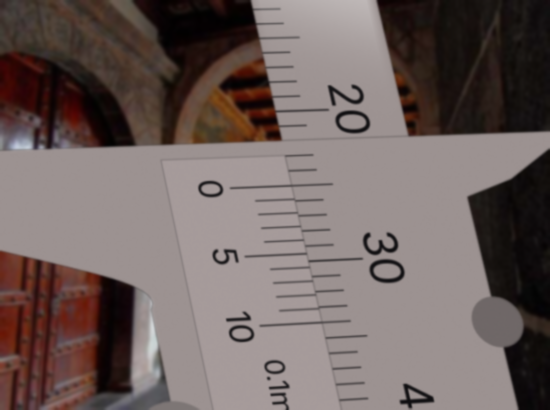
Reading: 25.0 mm
